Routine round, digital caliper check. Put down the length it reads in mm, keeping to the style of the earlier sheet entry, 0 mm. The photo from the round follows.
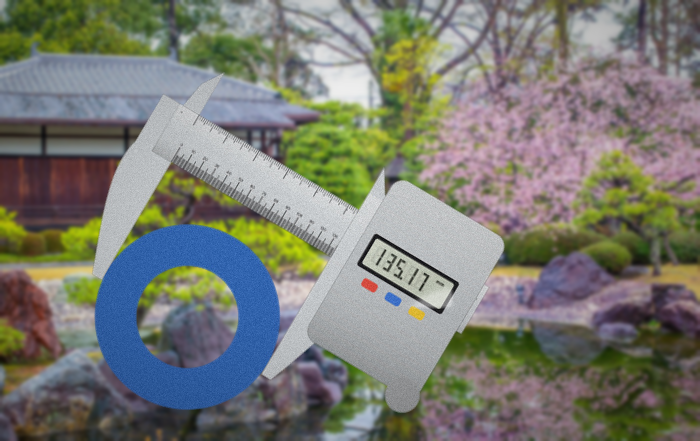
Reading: 135.17 mm
